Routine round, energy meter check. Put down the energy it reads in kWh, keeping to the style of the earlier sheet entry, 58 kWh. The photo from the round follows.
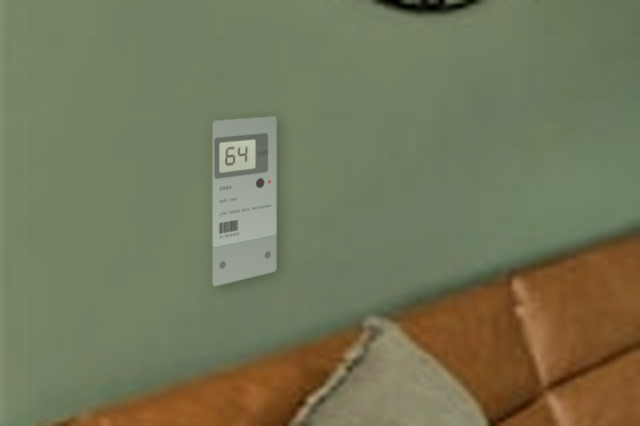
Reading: 64 kWh
